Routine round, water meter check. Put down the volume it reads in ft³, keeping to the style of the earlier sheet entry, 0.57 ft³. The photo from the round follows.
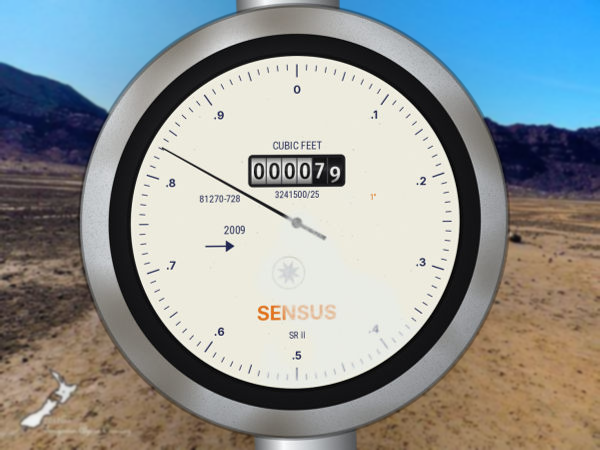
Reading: 78.83 ft³
